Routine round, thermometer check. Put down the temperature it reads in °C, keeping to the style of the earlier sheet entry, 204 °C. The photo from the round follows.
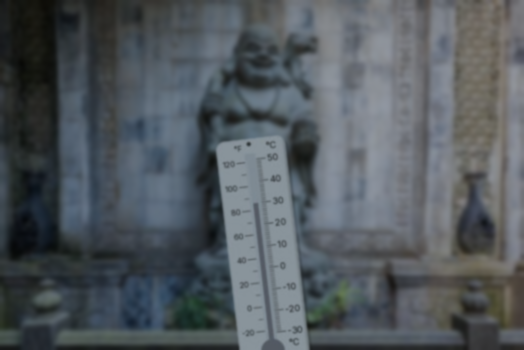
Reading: 30 °C
